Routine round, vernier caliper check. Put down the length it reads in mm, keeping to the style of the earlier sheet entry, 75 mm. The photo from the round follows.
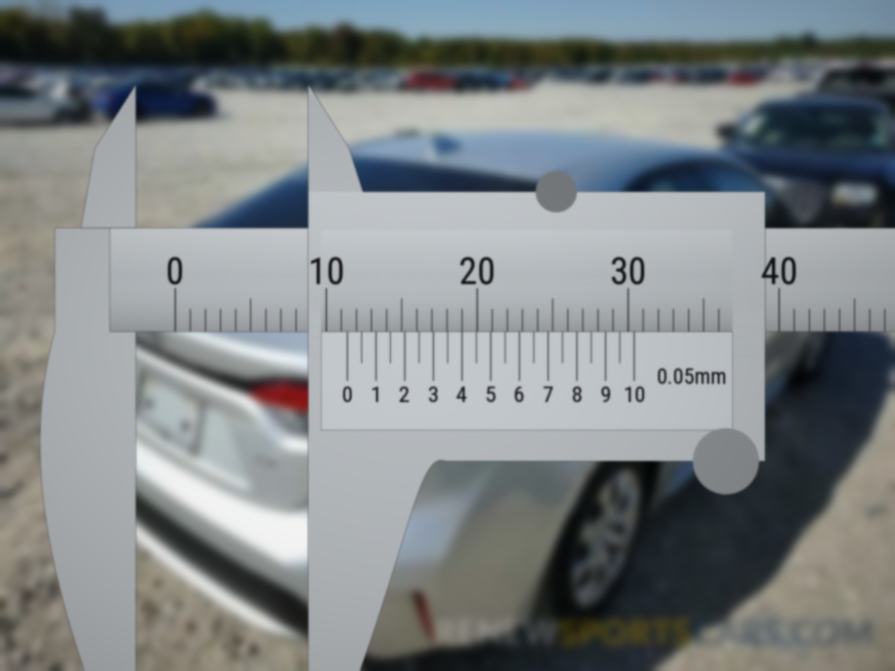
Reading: 11.4 mm
